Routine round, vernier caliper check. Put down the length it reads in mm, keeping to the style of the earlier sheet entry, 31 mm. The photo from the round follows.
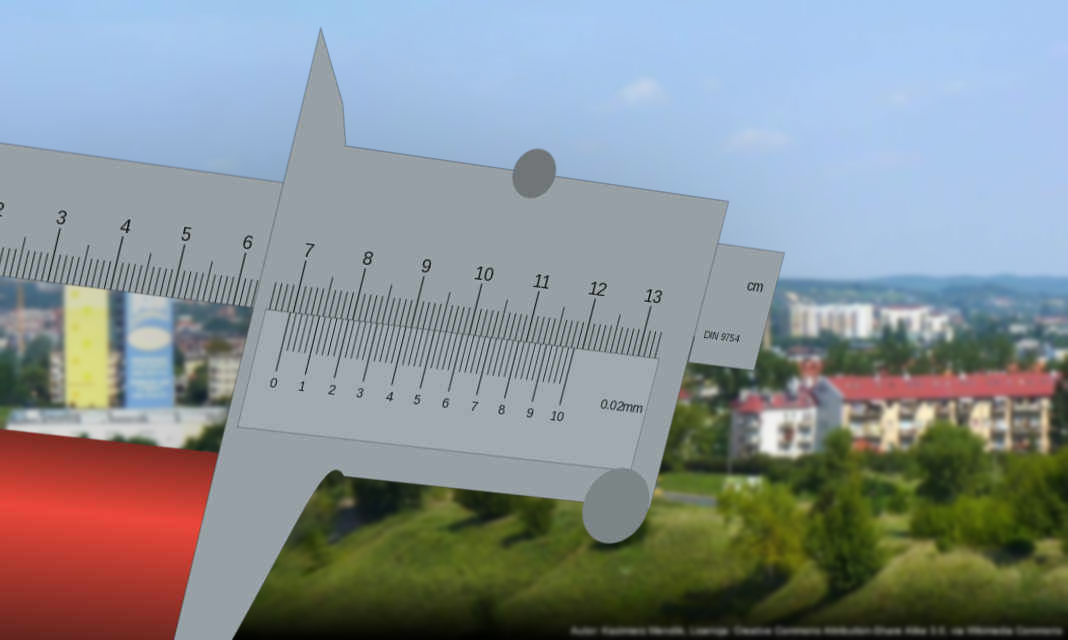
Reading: 69.5 mm
